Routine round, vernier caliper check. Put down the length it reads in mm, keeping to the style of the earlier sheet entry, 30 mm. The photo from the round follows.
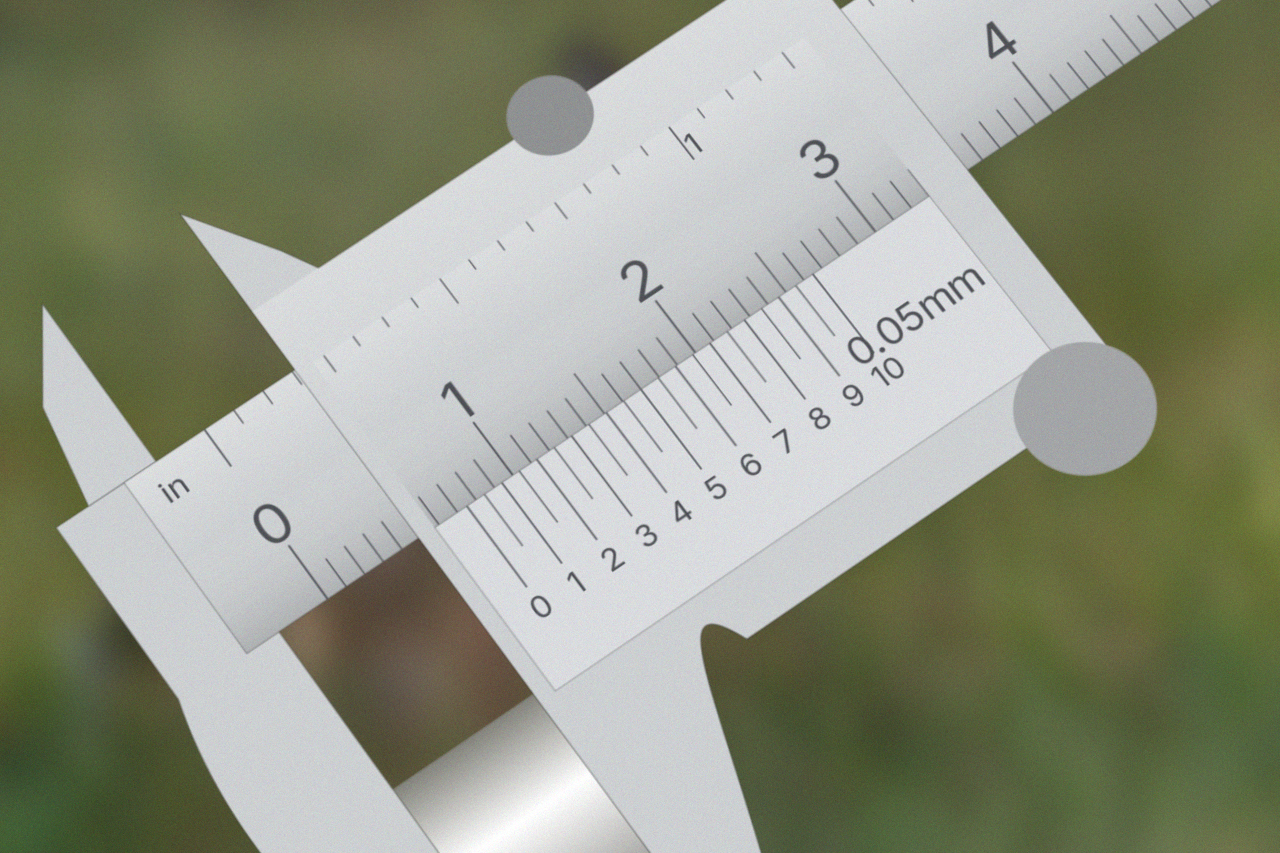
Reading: 7.5 mm
